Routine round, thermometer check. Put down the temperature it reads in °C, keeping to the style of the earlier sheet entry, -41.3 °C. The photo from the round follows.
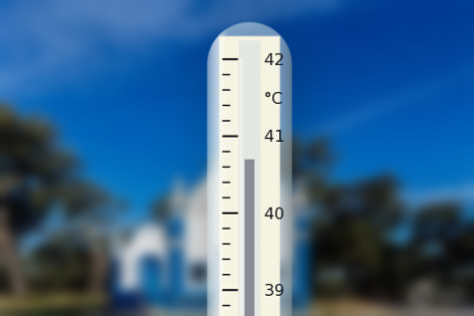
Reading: 40.7 °C
